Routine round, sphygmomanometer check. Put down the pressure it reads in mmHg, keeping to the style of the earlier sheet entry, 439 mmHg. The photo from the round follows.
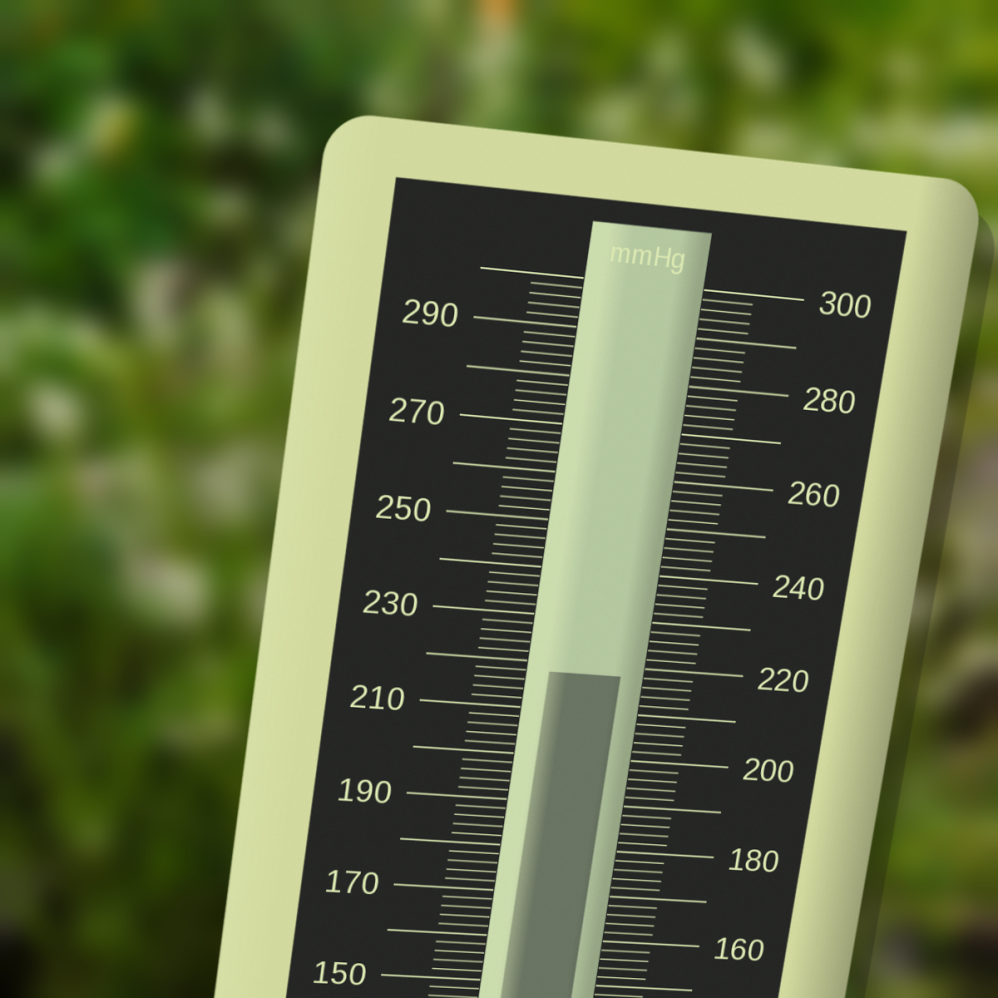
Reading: 218 mmHg
